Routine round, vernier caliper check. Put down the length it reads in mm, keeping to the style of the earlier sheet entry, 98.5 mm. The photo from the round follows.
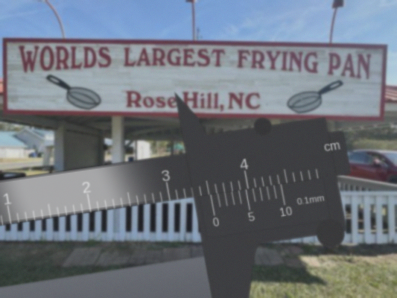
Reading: 35.2 mm
